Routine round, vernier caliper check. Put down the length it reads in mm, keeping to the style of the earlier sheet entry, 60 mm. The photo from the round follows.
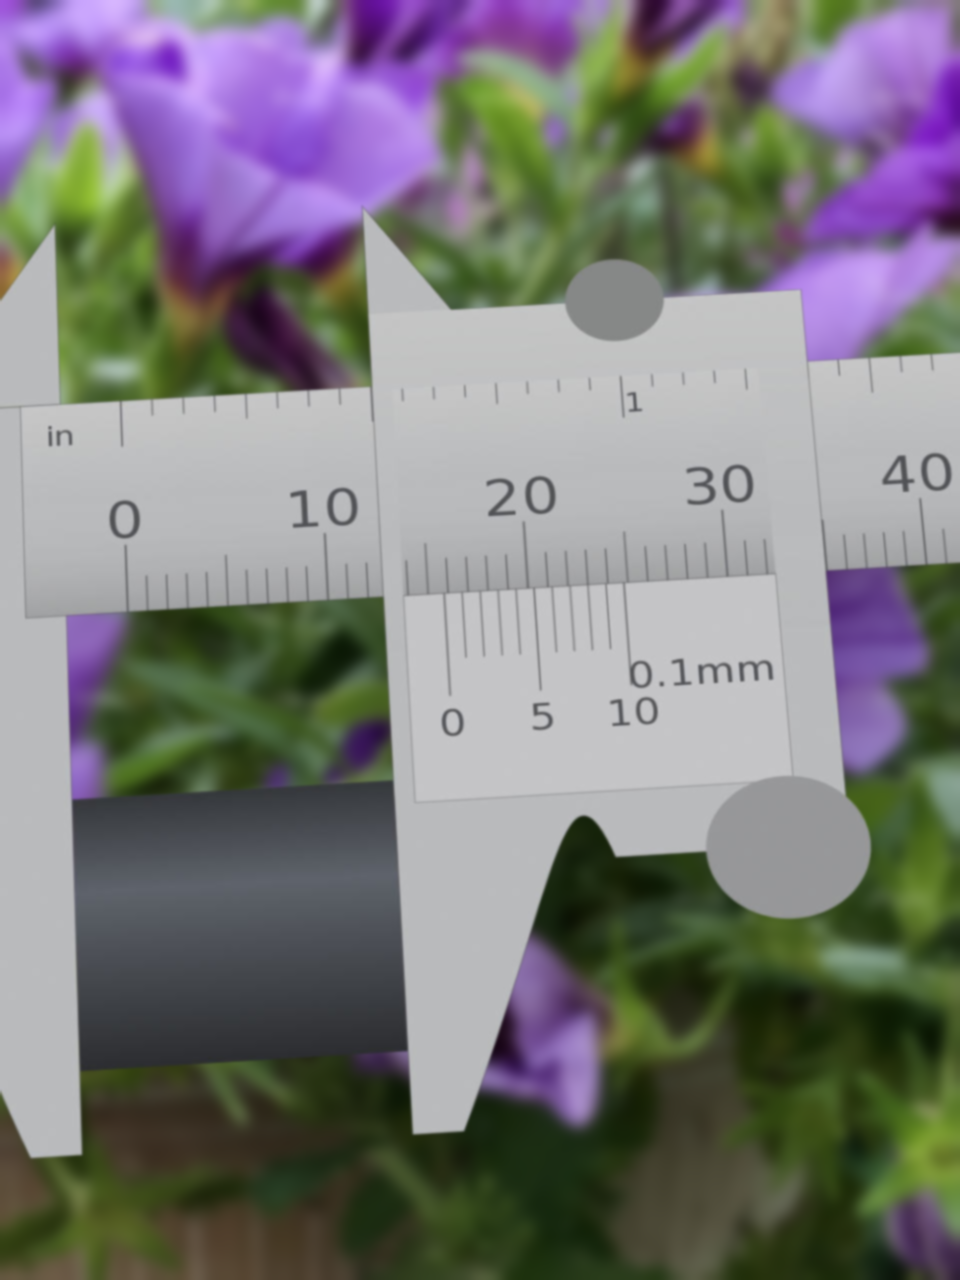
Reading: 15.8 mm
